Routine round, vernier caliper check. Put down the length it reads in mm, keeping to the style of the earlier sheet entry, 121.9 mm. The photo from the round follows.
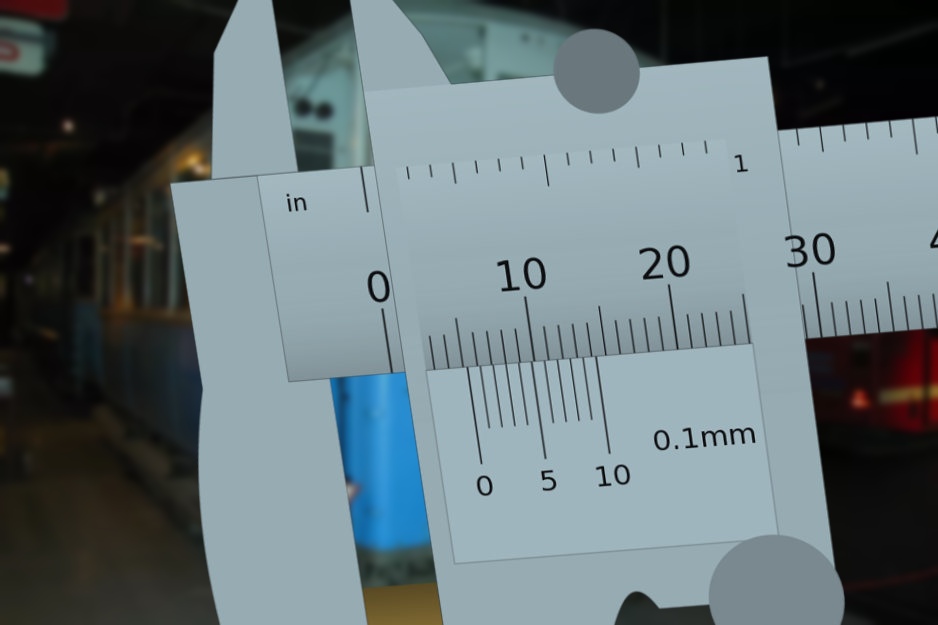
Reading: 5.3 mm
